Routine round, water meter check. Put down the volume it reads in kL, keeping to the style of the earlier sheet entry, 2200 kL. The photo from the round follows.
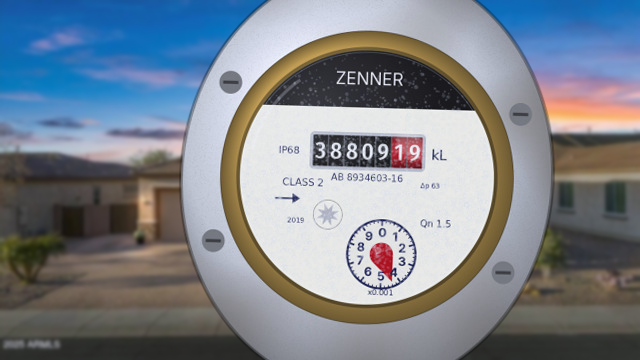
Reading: 38809.194 kL
